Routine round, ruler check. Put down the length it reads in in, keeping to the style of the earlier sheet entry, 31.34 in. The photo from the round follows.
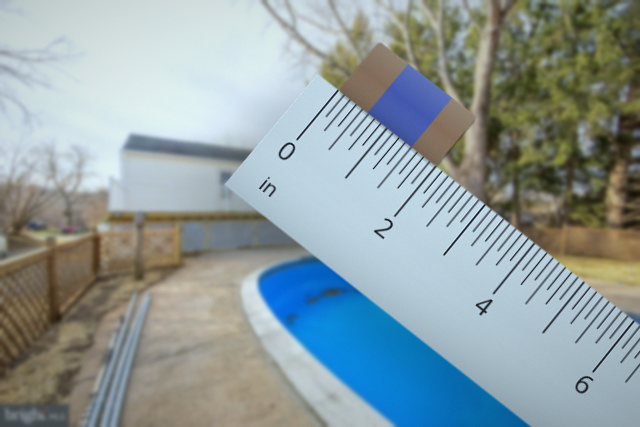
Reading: 2 in
